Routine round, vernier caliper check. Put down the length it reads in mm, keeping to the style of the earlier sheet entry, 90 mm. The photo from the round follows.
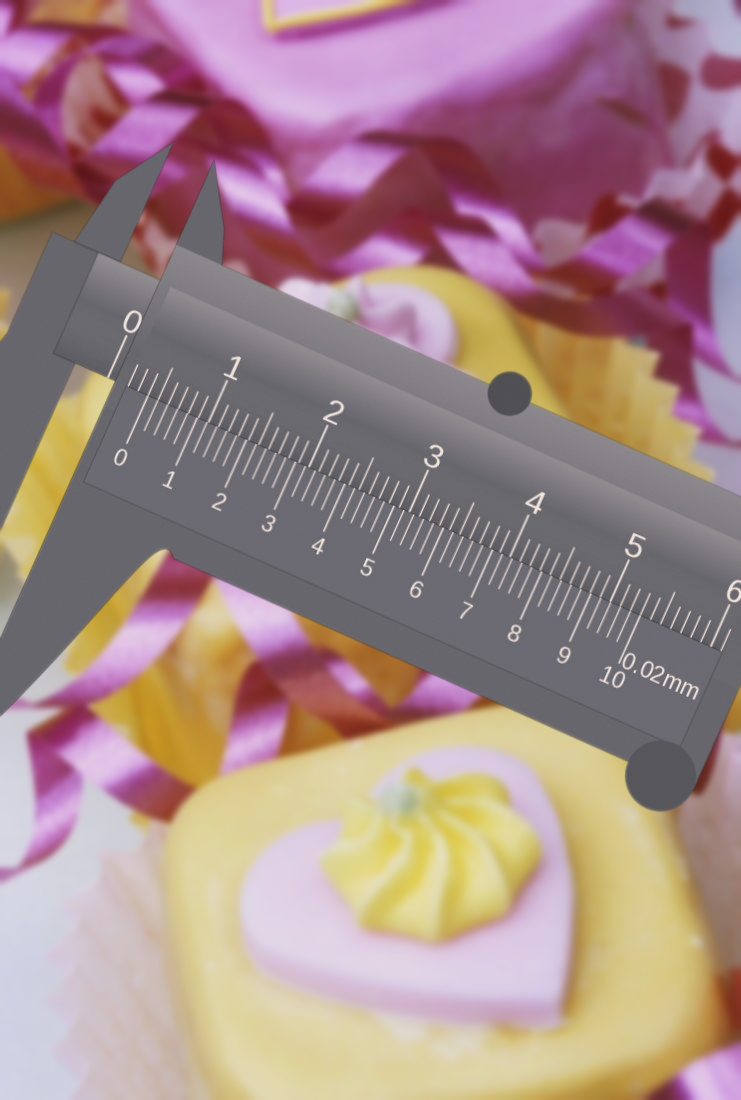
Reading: 4.0 mm
